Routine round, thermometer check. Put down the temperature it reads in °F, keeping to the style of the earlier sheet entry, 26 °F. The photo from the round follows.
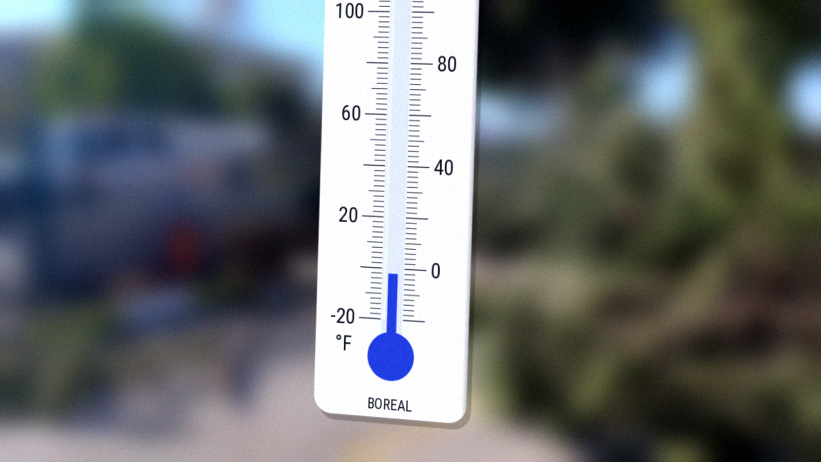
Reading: -2 °F
